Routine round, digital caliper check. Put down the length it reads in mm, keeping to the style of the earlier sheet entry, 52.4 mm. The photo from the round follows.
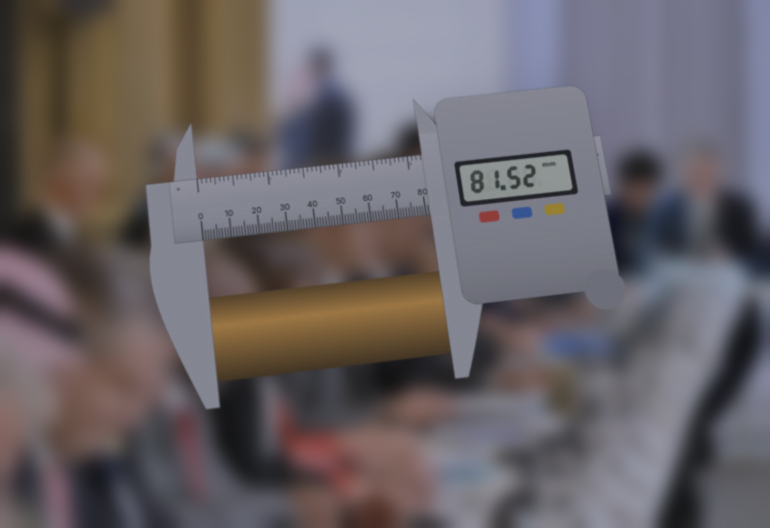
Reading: 81.52 mm
